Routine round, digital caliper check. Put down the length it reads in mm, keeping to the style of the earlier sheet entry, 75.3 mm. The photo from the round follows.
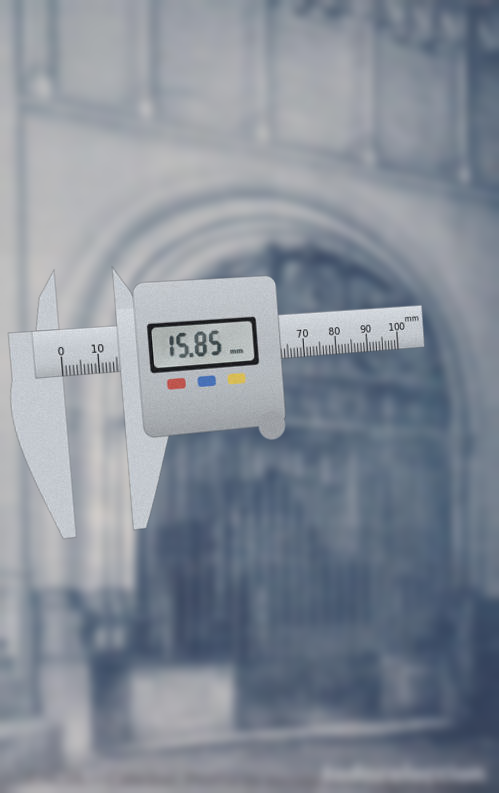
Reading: 15.85 mm
